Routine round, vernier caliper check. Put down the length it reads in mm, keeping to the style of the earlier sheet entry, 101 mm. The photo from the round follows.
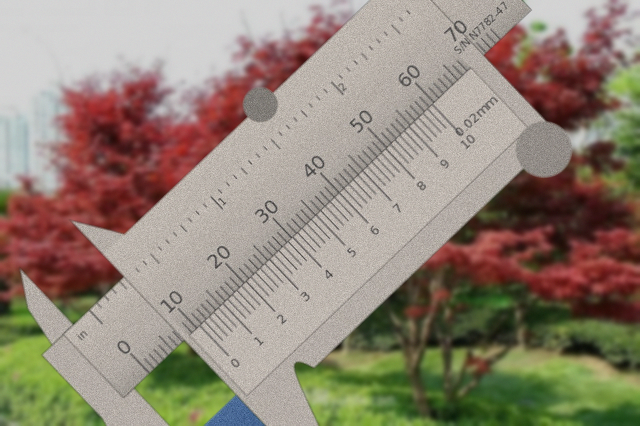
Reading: 10.6 mm
